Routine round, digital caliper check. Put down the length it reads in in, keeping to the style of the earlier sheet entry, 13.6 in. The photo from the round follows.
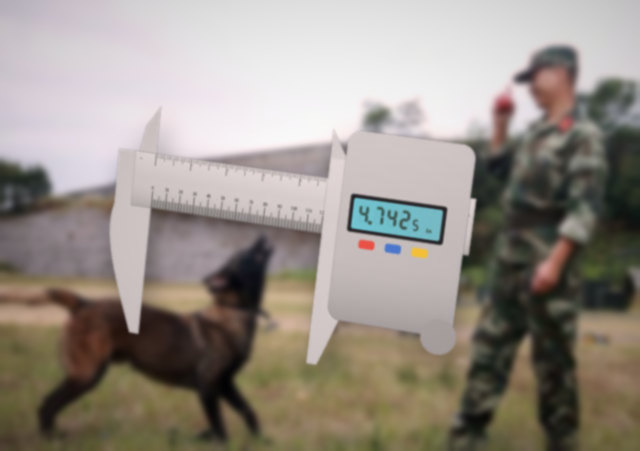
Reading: 4.7425 in
